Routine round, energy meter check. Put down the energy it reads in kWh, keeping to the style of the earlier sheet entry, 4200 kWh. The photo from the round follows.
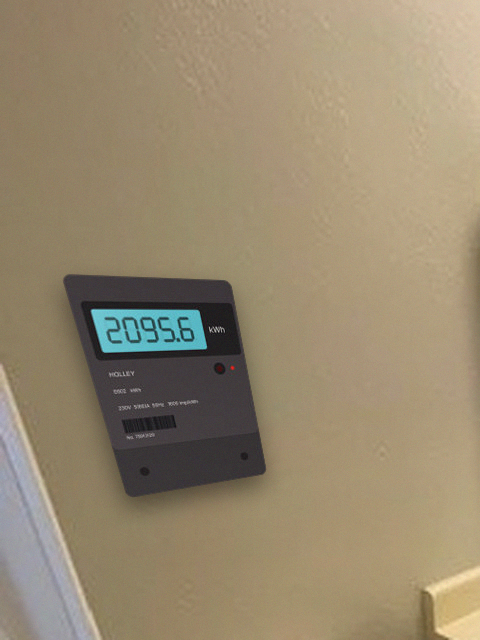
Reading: 2095.6 kWh
